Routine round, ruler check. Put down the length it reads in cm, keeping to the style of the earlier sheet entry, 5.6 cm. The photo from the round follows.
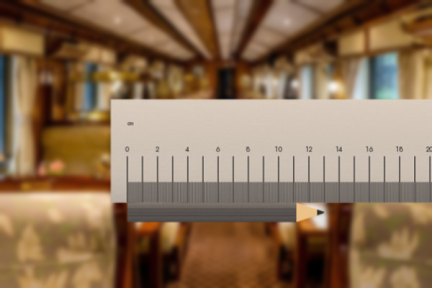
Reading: 13 cm
